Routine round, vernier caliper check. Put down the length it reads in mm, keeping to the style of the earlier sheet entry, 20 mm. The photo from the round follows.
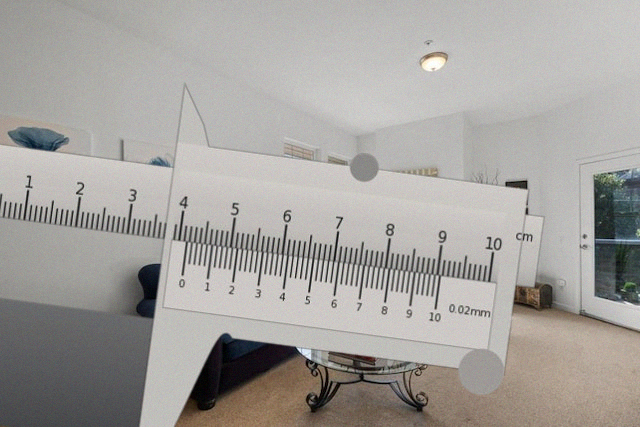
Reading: 41.5 mm
